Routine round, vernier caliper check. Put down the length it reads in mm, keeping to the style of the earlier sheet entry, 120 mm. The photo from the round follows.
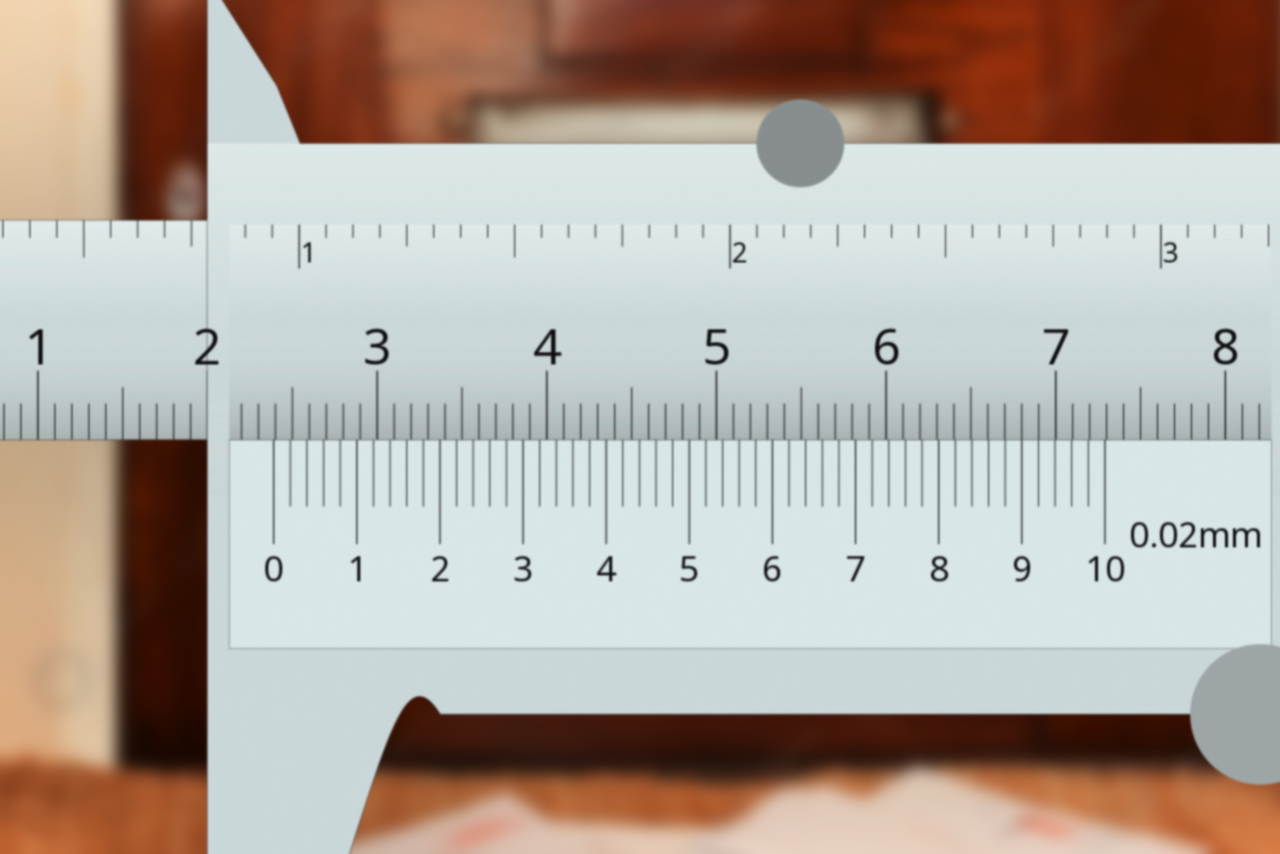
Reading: 23.9 mm
